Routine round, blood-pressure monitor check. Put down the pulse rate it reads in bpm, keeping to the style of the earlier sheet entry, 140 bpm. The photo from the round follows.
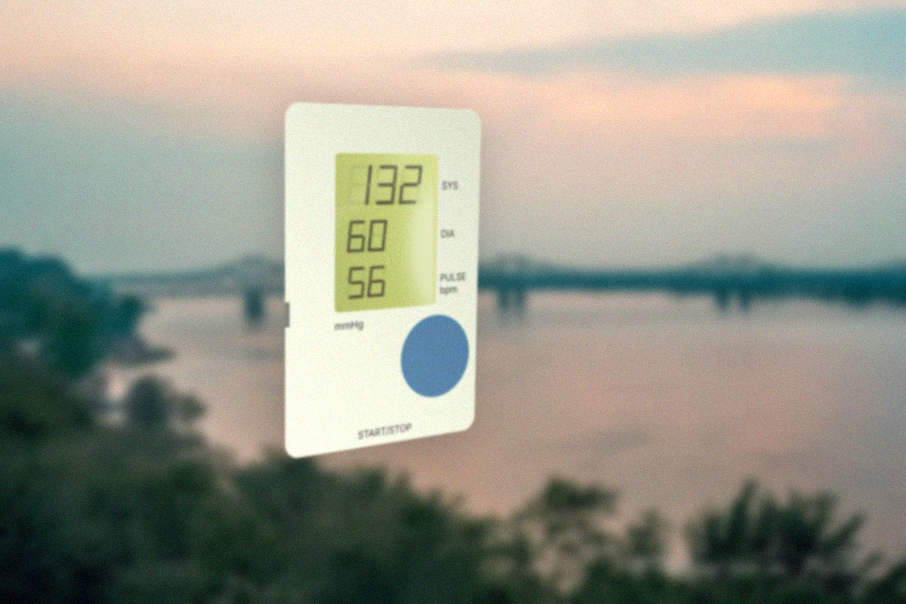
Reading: 56 bpm
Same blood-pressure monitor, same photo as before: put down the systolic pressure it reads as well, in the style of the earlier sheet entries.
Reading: 132 mmHg
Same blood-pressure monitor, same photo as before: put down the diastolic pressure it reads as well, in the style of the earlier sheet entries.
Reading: 60 mmHg
